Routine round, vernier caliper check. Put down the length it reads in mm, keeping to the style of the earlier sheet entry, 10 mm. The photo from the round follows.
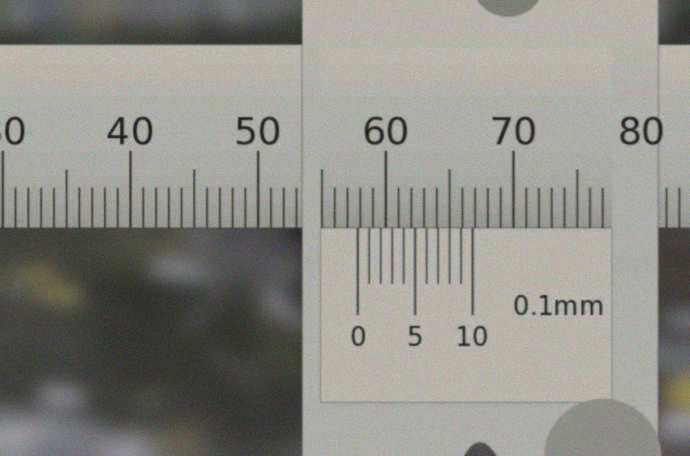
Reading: 57.8 mm
